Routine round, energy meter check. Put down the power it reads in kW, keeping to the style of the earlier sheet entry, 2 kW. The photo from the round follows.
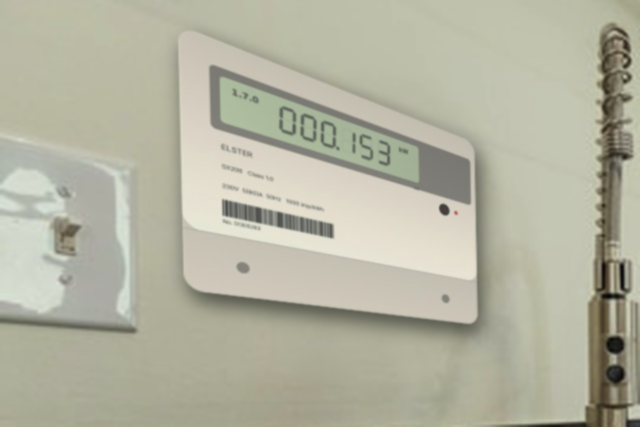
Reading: 0.153 kW
